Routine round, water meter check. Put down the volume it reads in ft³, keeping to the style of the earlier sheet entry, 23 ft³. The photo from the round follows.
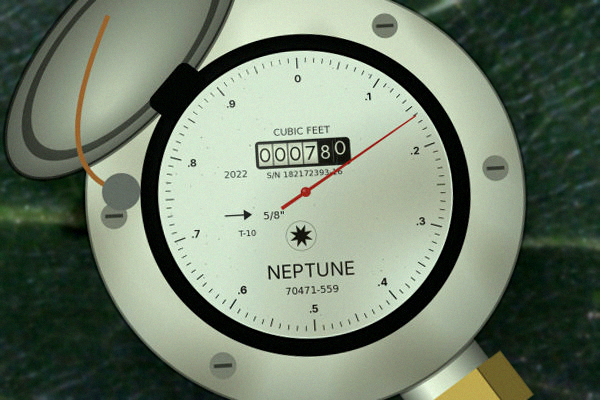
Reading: 780.16 ft³
